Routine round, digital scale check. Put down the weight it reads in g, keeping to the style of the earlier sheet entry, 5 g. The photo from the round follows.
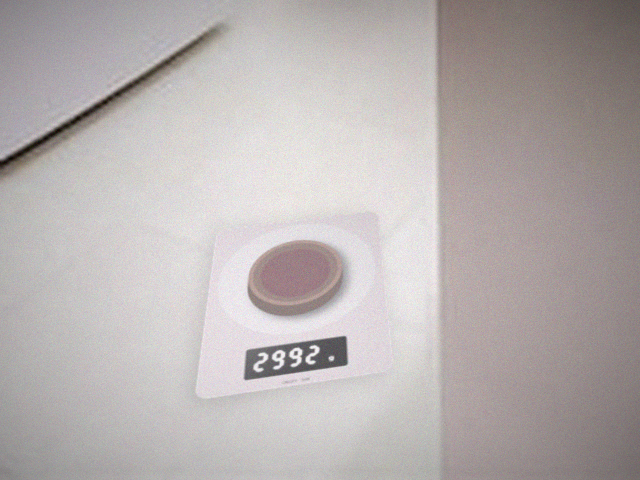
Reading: 2992 g
